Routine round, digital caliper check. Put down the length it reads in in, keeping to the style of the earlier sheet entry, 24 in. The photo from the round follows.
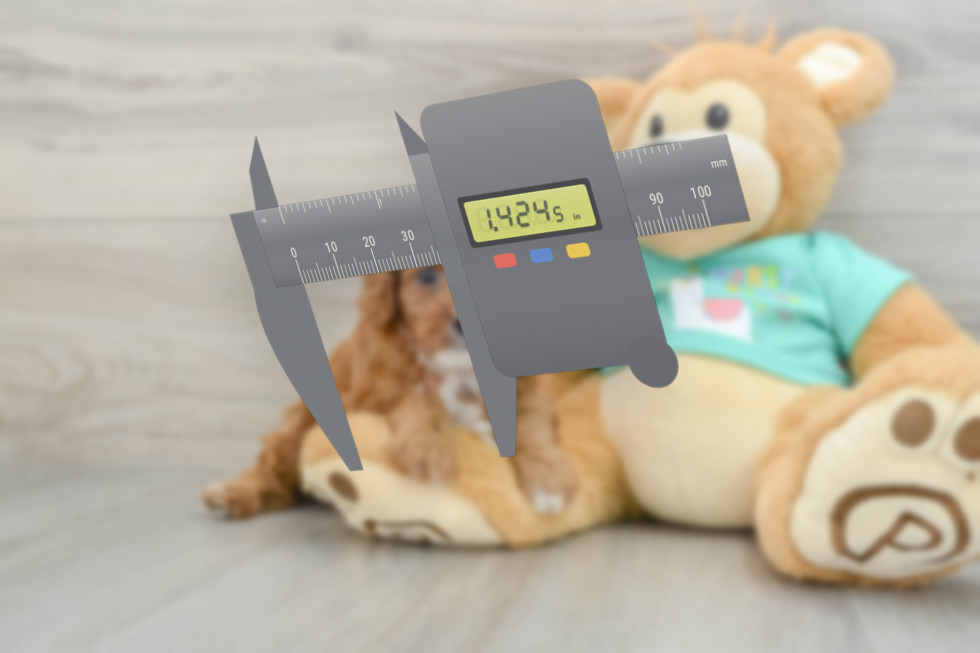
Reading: 1.4245 in
